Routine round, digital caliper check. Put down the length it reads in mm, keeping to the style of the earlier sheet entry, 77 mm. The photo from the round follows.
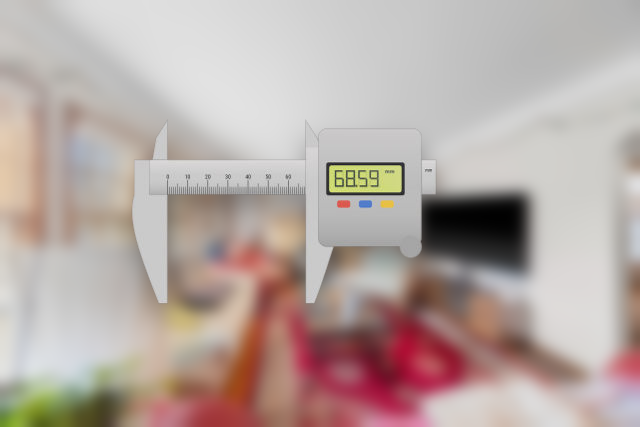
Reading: 68.59 mm
